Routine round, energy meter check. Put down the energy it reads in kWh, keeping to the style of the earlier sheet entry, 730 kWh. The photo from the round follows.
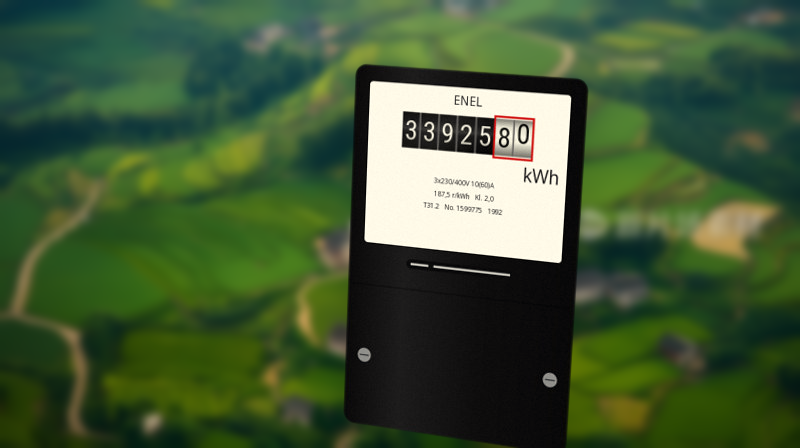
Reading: 33925.80 kWh
